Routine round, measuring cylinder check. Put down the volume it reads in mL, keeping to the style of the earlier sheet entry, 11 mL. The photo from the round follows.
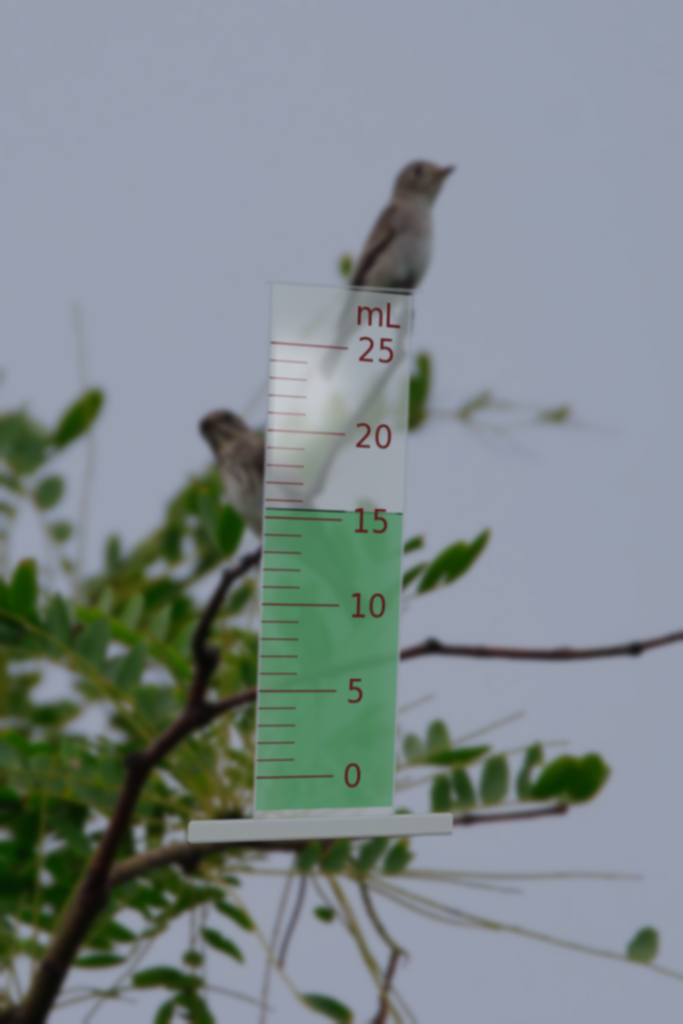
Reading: 15.5 mL
